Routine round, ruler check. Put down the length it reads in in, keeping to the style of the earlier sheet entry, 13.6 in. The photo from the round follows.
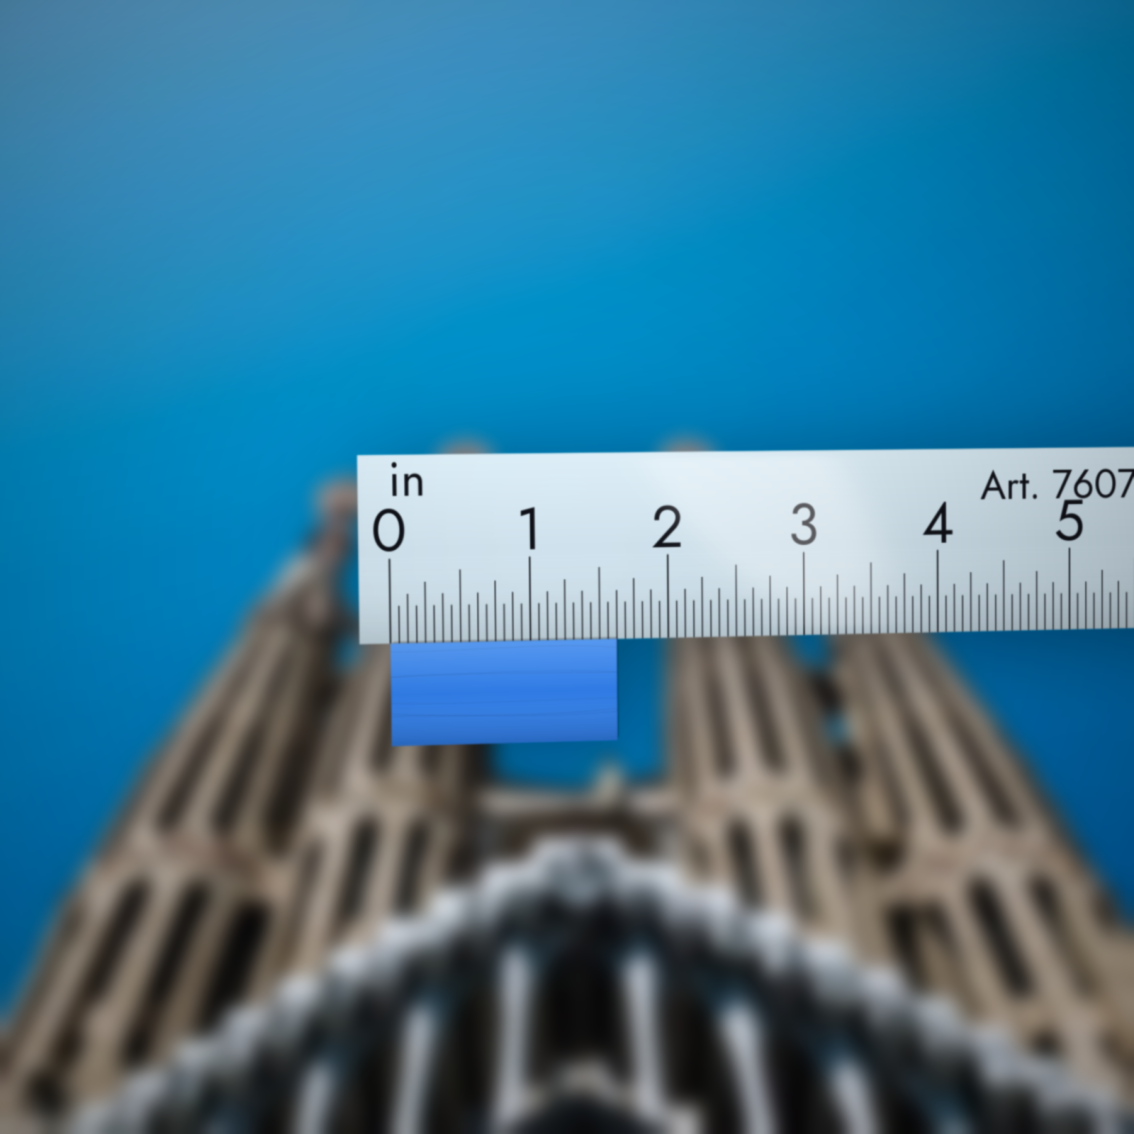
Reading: 1.625 in
